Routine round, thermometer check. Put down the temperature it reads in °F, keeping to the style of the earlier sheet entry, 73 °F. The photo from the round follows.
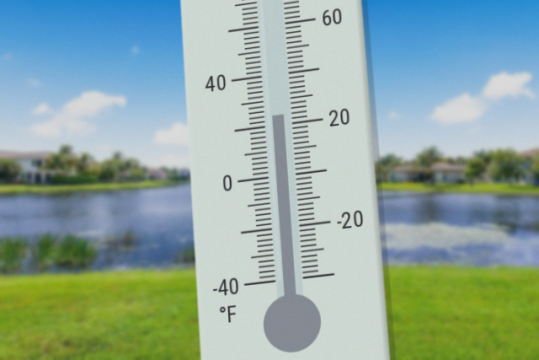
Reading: 24 °F
